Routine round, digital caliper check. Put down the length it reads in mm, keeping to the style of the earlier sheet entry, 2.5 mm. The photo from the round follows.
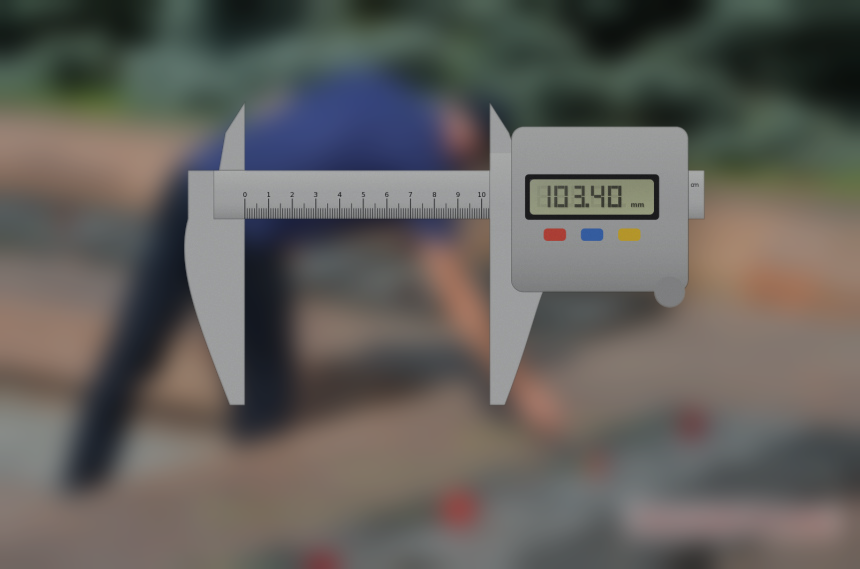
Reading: 103.40 mm
